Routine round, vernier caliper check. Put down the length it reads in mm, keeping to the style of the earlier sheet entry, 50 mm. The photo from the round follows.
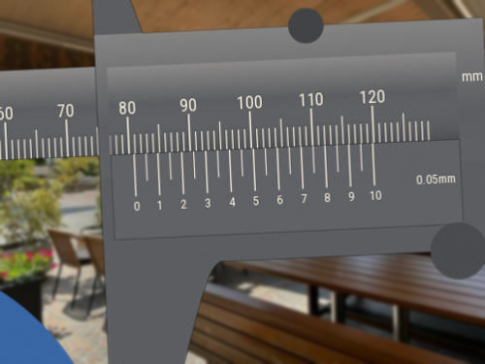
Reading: 80.8 mm
